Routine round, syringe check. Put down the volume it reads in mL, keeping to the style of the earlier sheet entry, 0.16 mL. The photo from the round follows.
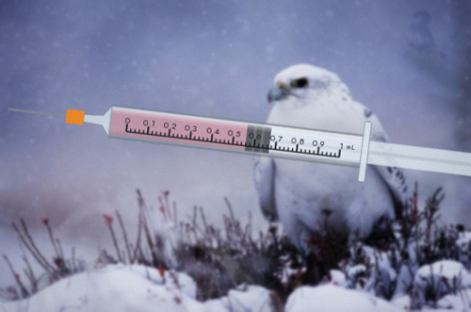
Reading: 0.56 mL
